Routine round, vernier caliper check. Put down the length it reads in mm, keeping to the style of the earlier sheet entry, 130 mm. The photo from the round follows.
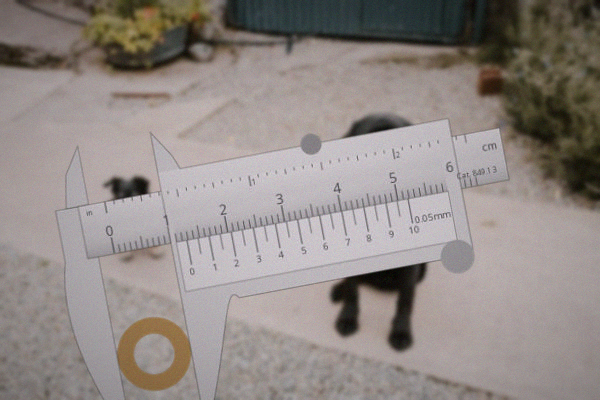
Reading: 12.8 mm
